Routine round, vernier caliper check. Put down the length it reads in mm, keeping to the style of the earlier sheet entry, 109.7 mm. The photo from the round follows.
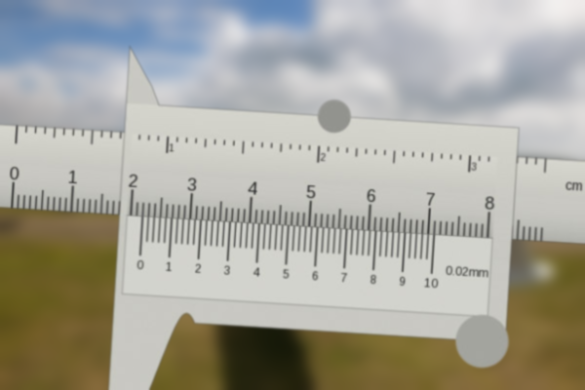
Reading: 22.0 mm
